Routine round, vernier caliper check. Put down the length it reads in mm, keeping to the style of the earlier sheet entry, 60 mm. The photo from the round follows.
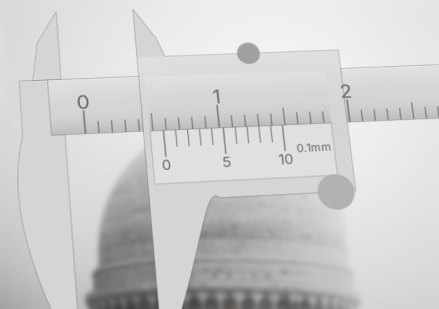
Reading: 5.8 mm
